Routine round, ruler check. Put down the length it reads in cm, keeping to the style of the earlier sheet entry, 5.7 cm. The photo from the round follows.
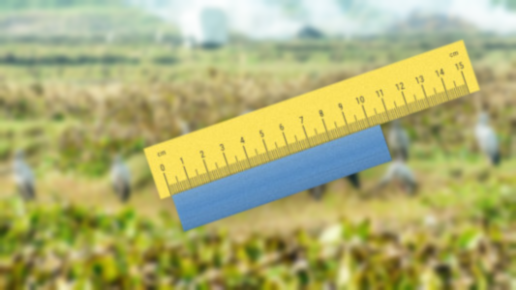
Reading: 10.5 cm
